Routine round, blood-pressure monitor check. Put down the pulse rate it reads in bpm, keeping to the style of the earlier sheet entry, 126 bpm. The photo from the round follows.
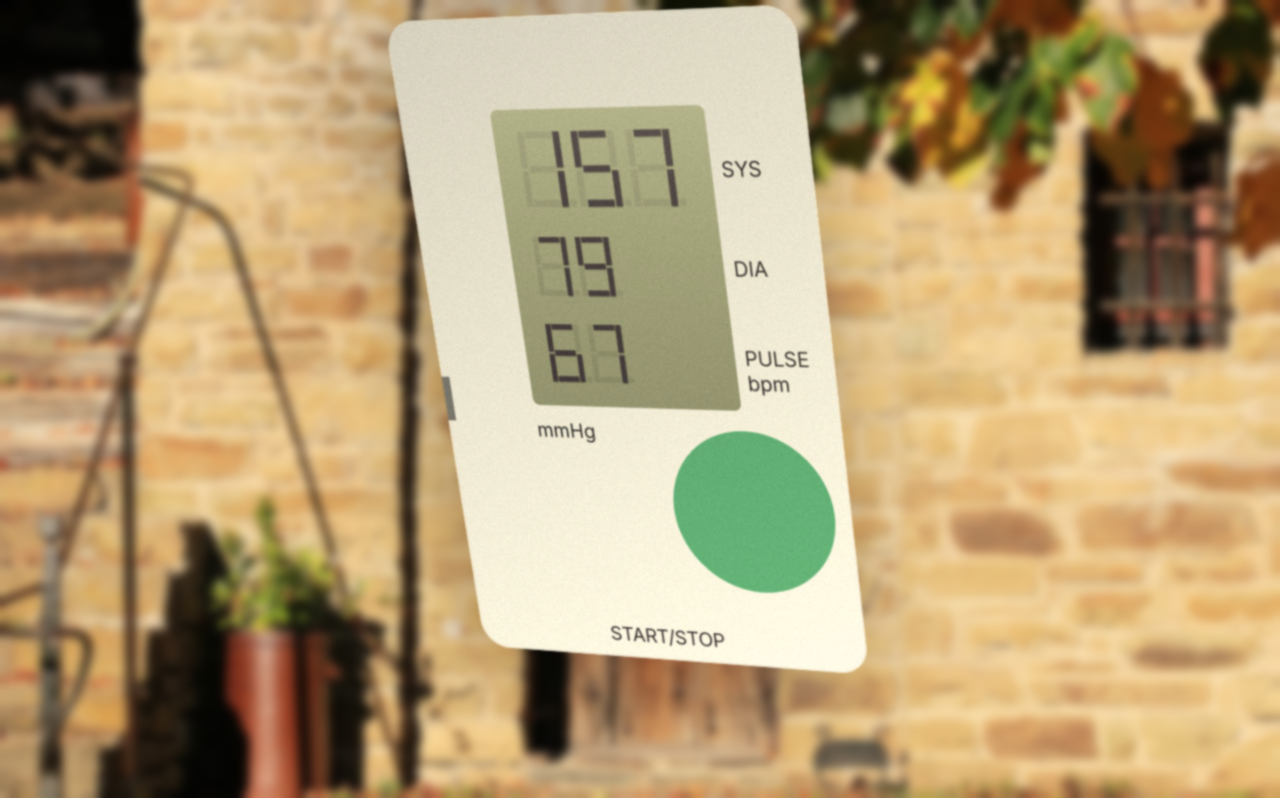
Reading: 67 bpm
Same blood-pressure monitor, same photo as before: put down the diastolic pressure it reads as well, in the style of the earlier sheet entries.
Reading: 79 mmHg
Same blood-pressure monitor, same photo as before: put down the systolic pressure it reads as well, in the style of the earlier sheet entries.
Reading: 157 mmHg
